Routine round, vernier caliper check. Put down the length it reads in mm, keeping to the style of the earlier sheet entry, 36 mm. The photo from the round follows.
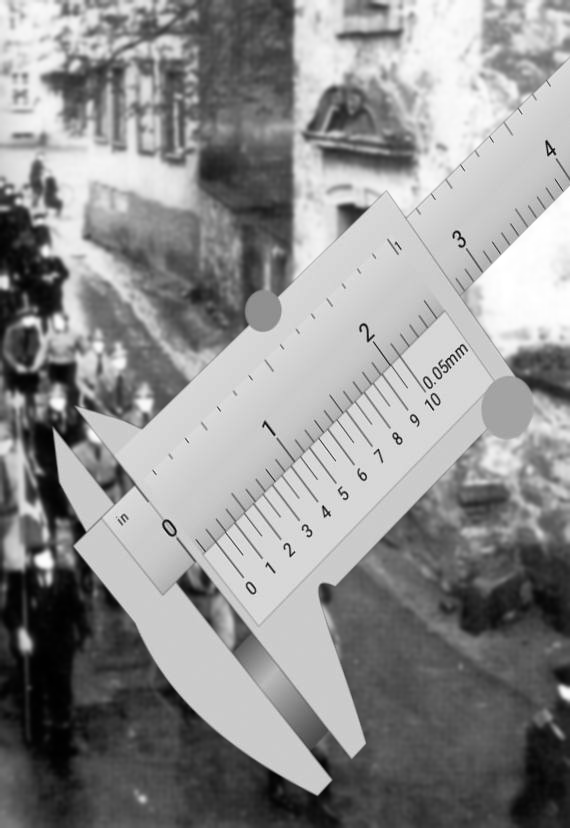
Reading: 2.0 mm
